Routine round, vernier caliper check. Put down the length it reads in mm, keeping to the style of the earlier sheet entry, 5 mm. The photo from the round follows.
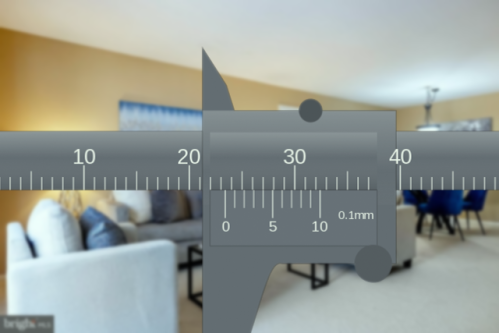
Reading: 23.4 mm
